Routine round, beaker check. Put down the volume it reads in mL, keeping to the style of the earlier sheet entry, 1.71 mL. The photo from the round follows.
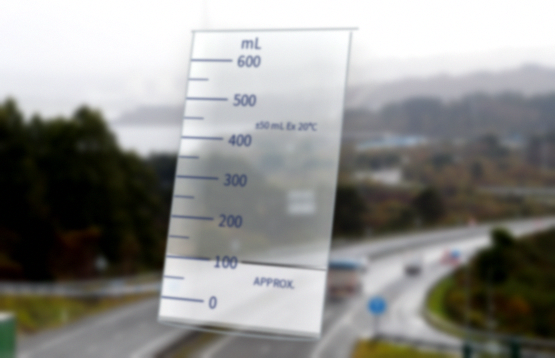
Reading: 100 mL
